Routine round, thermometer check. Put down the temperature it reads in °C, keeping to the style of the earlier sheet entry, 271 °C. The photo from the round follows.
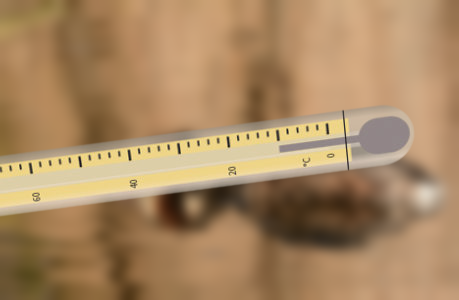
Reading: 10 °C
